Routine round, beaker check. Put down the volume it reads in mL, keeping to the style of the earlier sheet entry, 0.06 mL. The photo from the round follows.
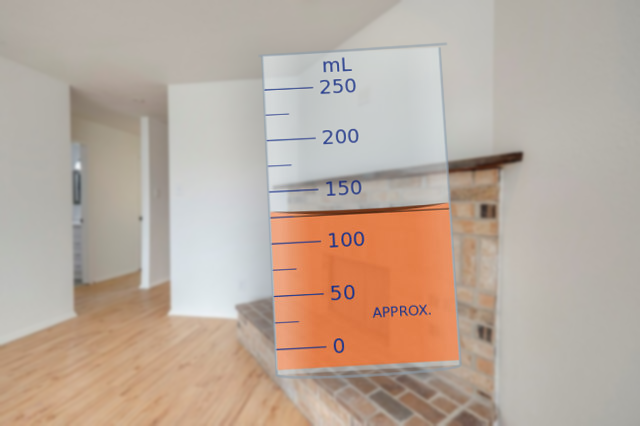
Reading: 125 mL
